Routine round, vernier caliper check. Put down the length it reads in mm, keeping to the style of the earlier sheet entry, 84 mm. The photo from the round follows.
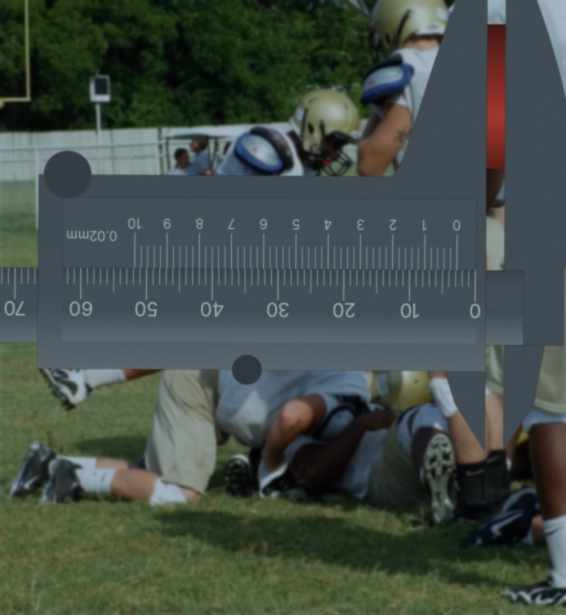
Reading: 2.8 mm
